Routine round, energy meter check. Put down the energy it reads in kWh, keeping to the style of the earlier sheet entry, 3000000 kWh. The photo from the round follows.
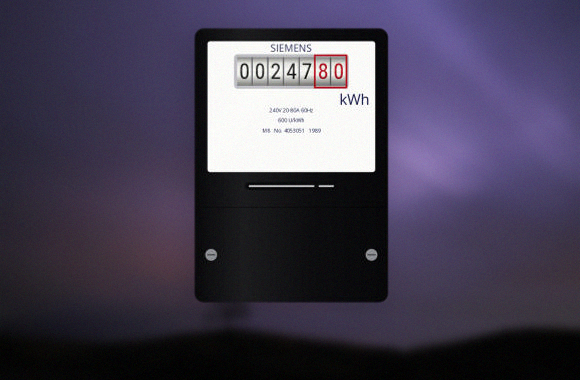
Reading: 247.80 kWh
